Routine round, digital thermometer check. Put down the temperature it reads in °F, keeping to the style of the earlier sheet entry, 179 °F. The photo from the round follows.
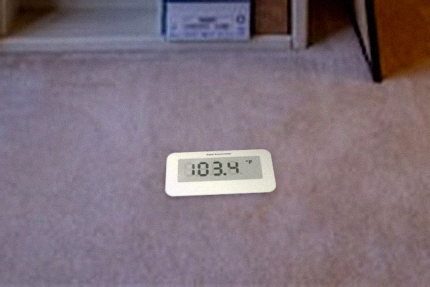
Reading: 103.4 °F
